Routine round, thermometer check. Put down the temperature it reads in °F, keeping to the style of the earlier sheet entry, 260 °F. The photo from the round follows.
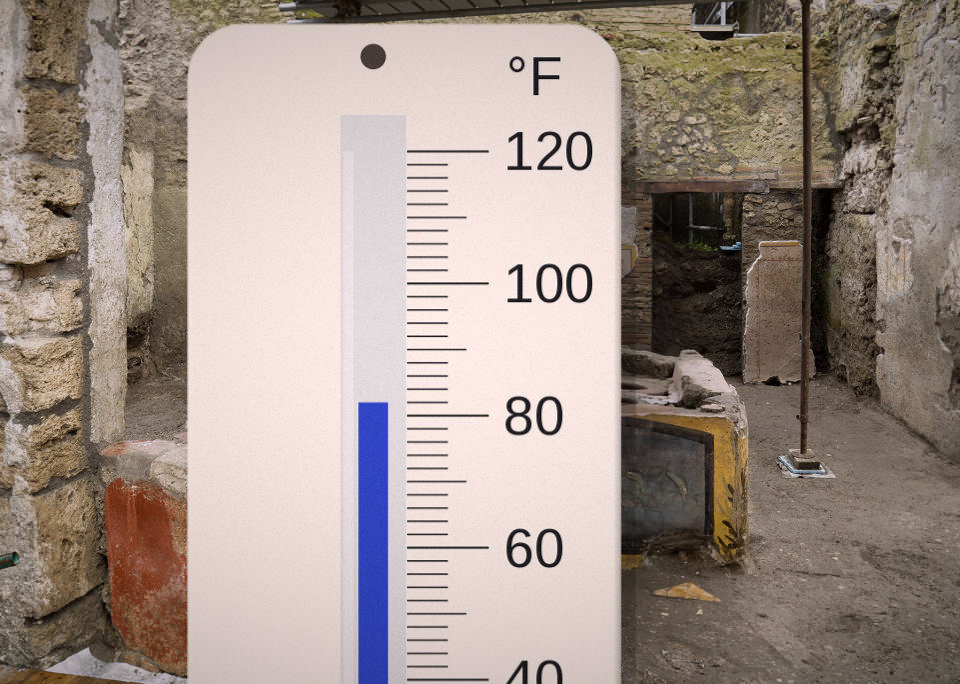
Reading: 82 °F
